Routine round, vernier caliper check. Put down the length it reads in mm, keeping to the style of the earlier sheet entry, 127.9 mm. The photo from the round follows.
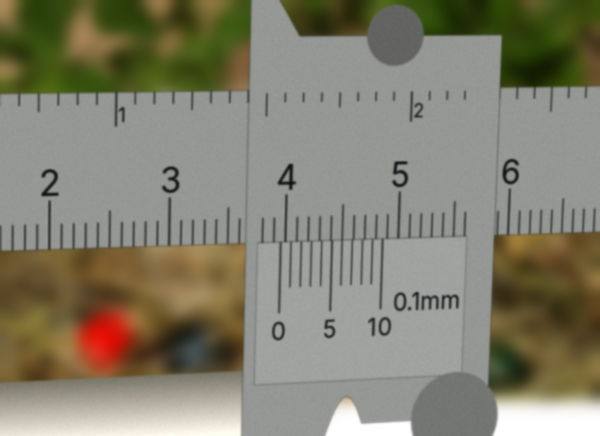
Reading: 39.6 mm
